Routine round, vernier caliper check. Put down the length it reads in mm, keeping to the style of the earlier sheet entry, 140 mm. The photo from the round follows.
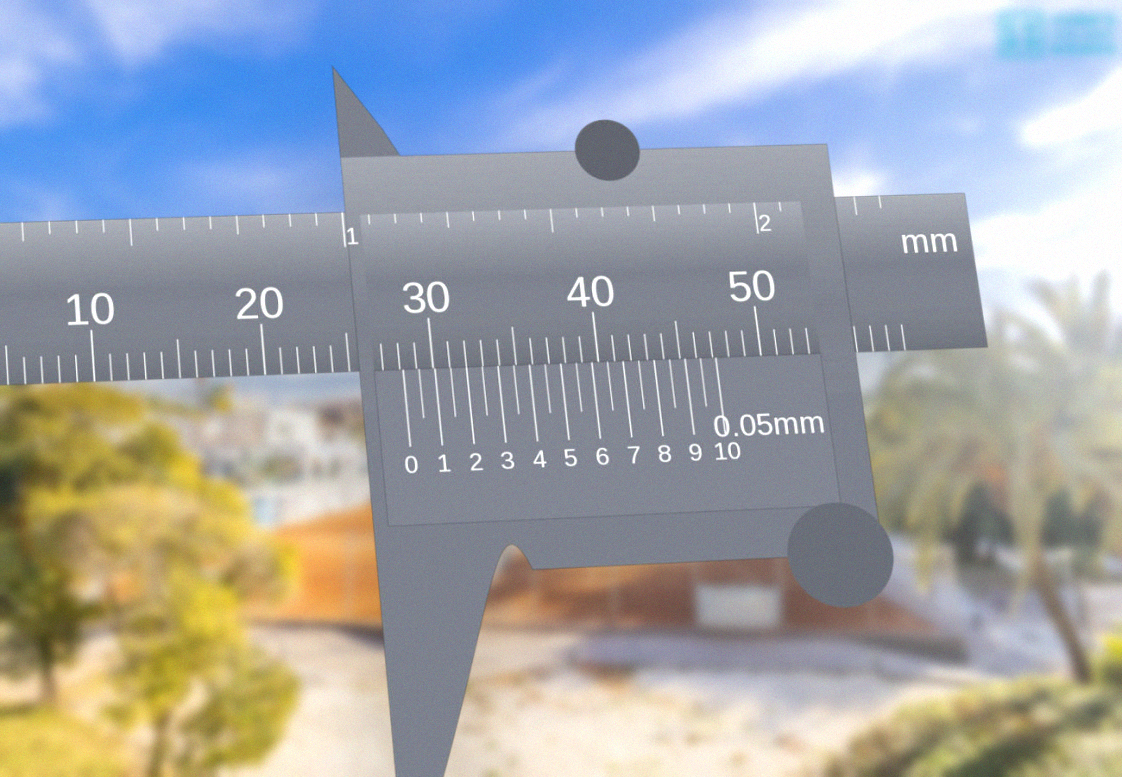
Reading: 28.2 mm
